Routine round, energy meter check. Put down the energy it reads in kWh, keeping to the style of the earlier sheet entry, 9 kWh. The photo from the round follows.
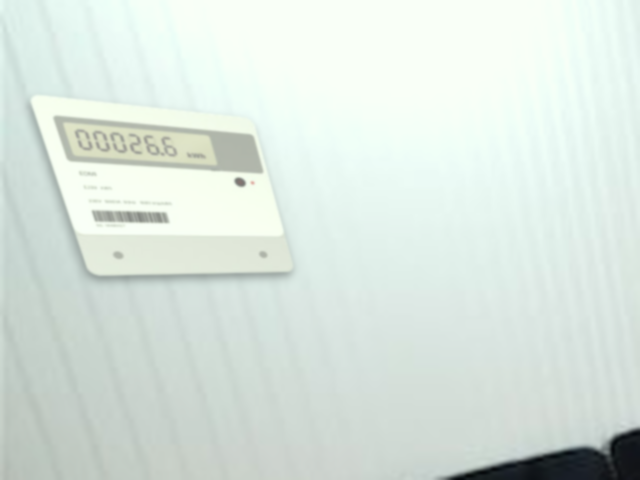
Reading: 26.6 kWh
